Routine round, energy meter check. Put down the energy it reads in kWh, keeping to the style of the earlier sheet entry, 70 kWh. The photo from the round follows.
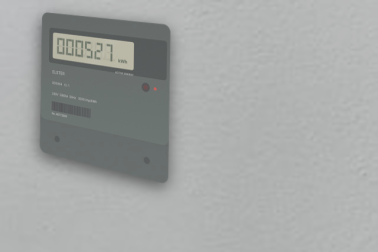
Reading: 527 kWh
